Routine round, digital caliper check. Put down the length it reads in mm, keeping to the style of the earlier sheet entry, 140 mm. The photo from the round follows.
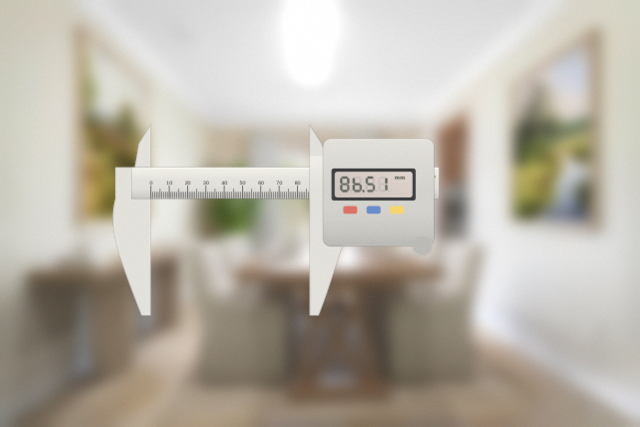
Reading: 86.51 mm
